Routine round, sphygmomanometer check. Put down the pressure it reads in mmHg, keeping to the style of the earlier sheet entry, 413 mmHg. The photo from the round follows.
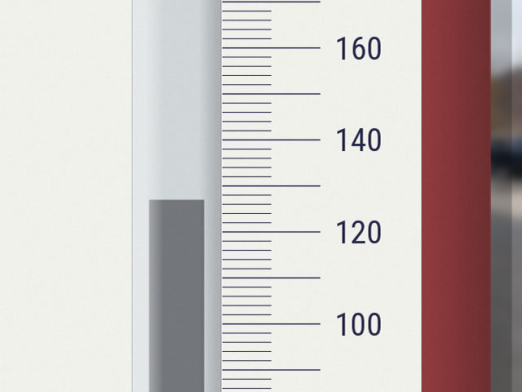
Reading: 127 mmHg
